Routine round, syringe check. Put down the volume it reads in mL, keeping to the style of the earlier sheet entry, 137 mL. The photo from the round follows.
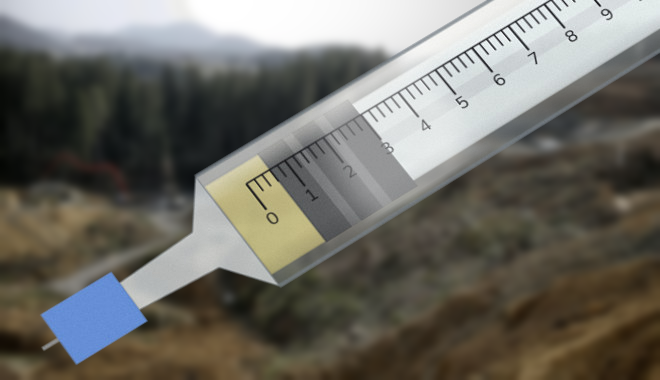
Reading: 0.6 mL
